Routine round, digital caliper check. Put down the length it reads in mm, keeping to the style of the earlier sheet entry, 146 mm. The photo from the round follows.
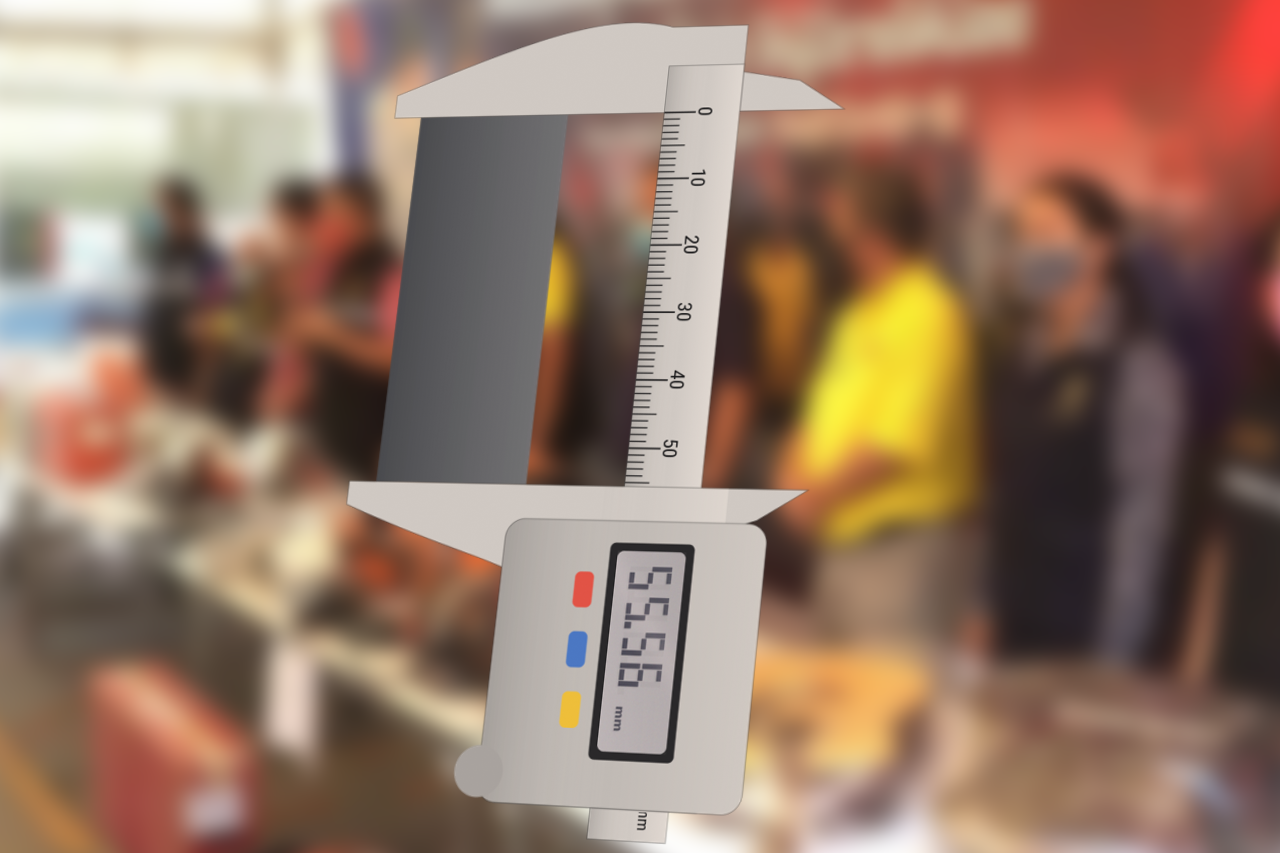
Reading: 55.56 mm
